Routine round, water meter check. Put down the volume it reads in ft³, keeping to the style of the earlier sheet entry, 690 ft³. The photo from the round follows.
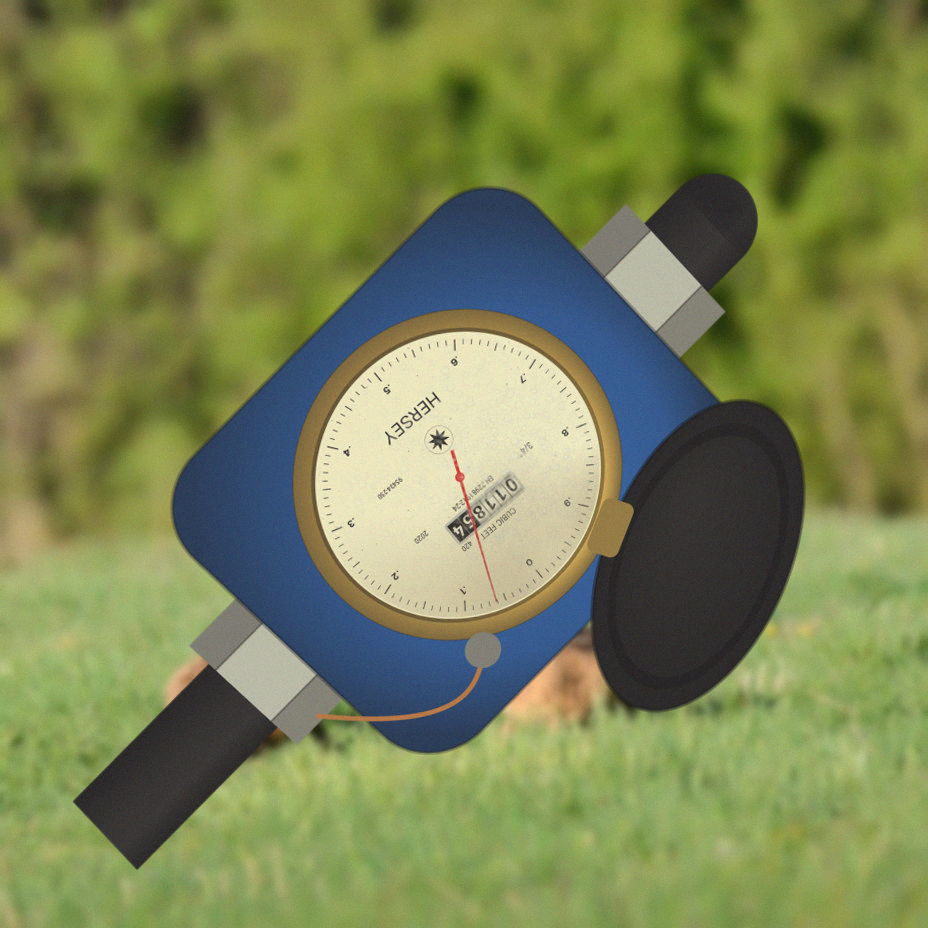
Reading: 11854.06 ft³
